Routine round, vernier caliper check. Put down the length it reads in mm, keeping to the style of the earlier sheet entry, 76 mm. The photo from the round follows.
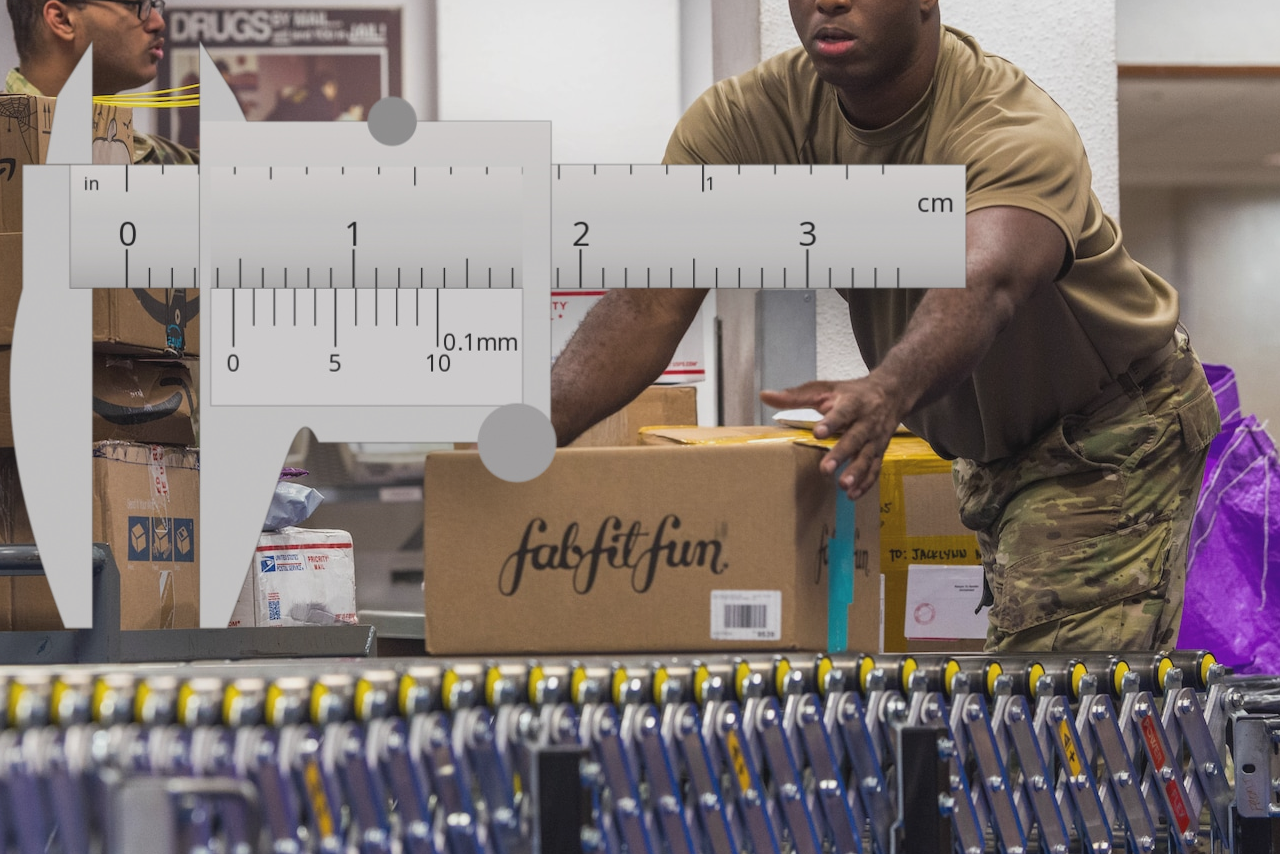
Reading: 4.7 mm
